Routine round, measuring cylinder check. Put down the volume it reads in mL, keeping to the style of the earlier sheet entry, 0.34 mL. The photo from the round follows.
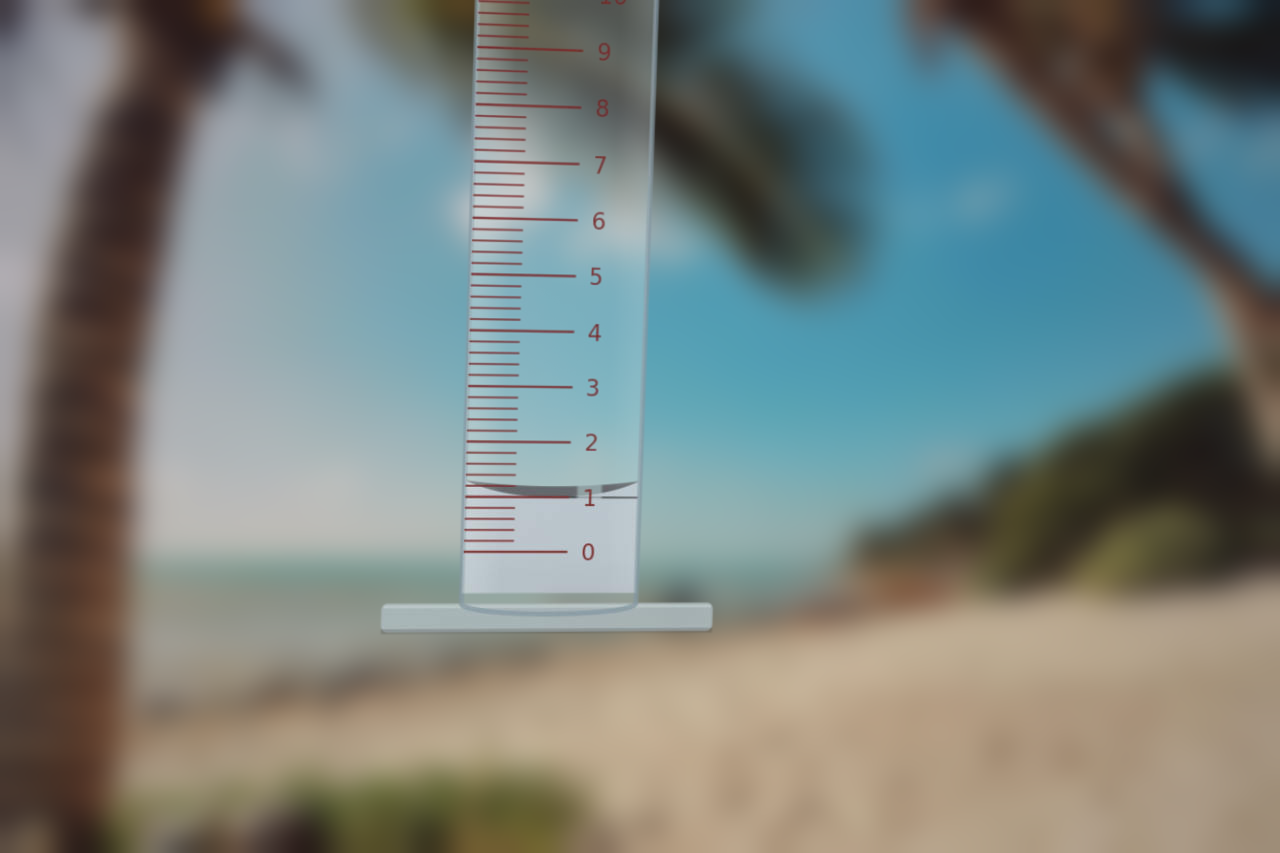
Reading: 1 mL
